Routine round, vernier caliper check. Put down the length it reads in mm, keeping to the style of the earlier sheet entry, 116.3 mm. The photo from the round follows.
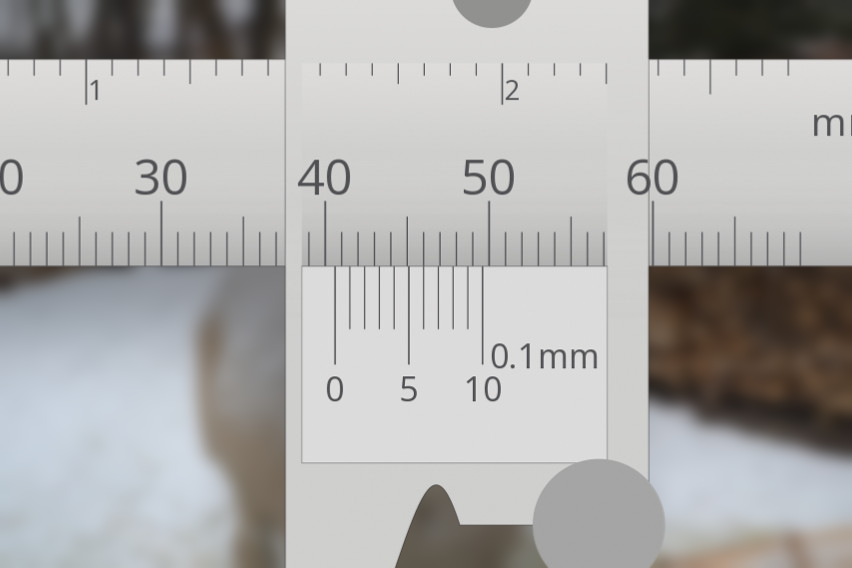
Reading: 40.6 mm
